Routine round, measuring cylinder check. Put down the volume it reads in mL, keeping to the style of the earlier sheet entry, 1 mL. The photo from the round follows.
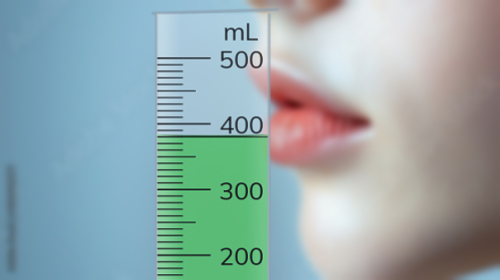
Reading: 380 mL
